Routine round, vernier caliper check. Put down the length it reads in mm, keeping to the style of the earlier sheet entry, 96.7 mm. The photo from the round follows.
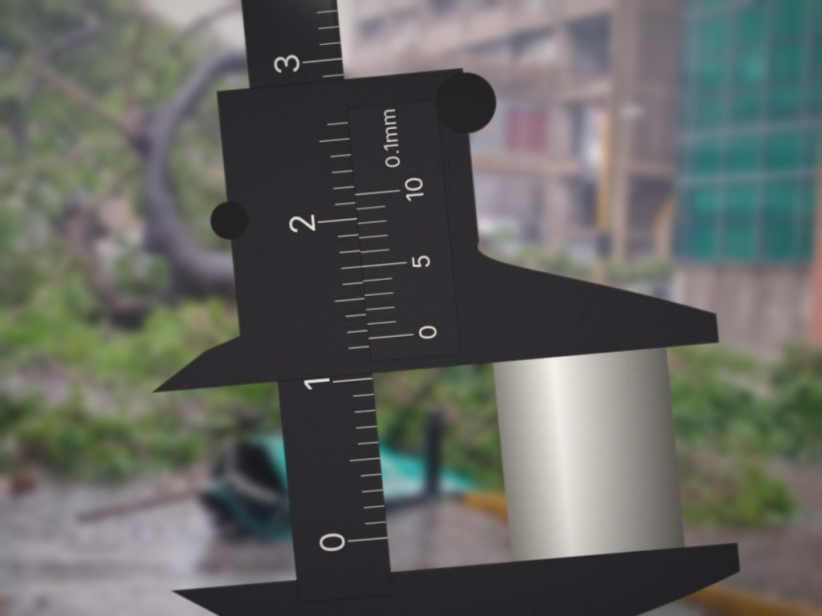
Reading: 12.5 mm
